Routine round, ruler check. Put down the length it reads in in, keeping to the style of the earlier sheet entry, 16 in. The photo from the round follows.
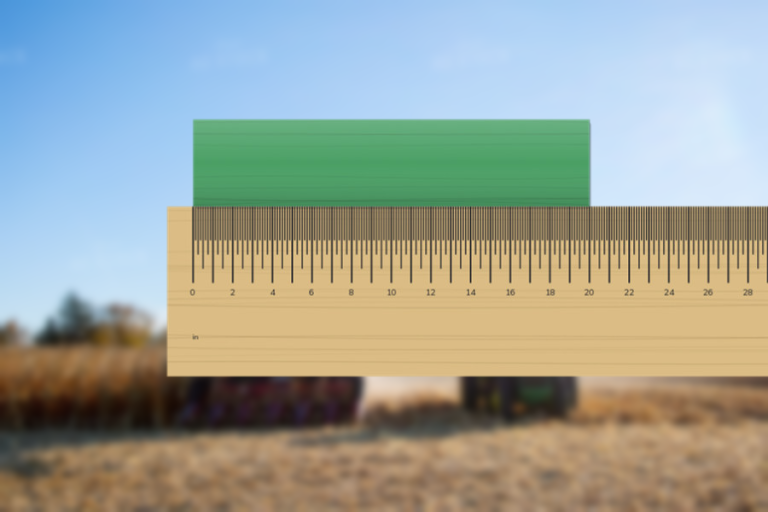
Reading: 20 in
